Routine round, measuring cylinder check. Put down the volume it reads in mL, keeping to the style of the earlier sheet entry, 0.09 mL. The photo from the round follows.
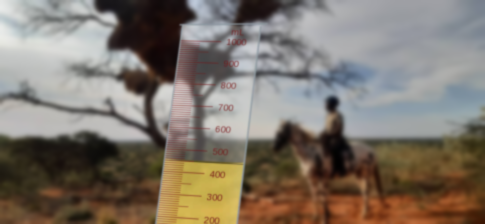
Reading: 450 mL
